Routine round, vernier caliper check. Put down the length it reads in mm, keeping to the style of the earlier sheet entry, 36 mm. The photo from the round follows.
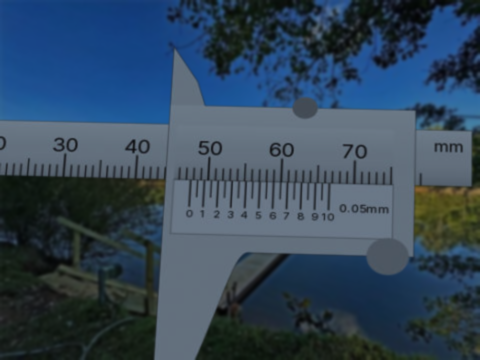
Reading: 47.6 mm
